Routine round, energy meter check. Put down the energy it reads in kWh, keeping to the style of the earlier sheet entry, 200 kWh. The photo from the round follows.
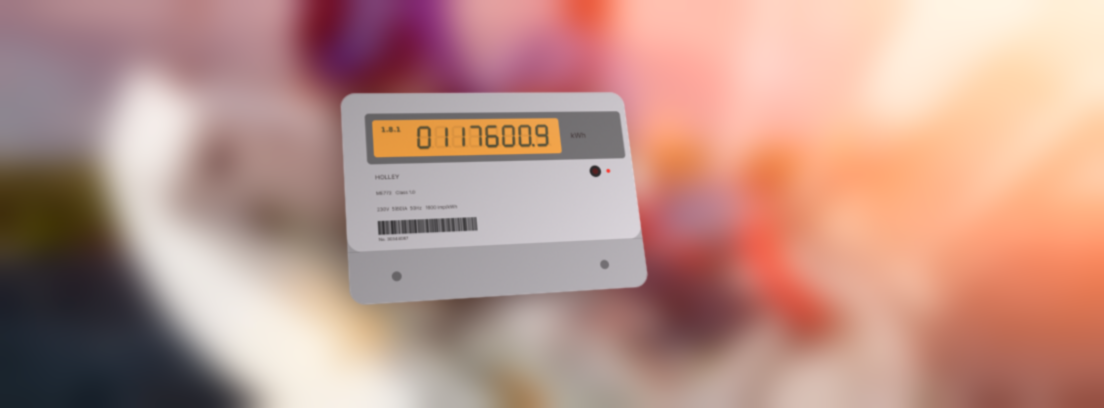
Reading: 117600.9 kWh
